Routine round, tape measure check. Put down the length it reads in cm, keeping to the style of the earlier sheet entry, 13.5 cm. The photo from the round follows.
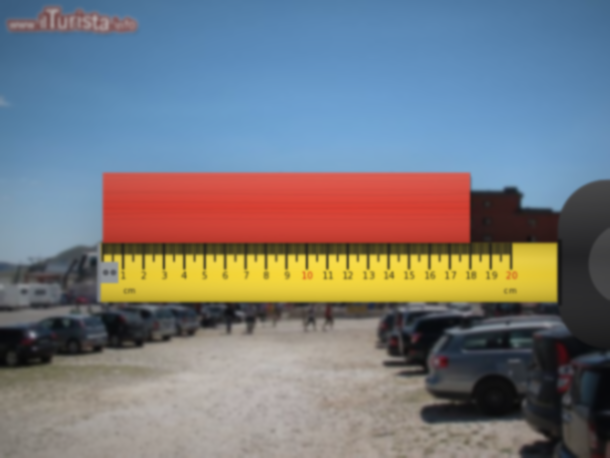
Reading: 18 cm
